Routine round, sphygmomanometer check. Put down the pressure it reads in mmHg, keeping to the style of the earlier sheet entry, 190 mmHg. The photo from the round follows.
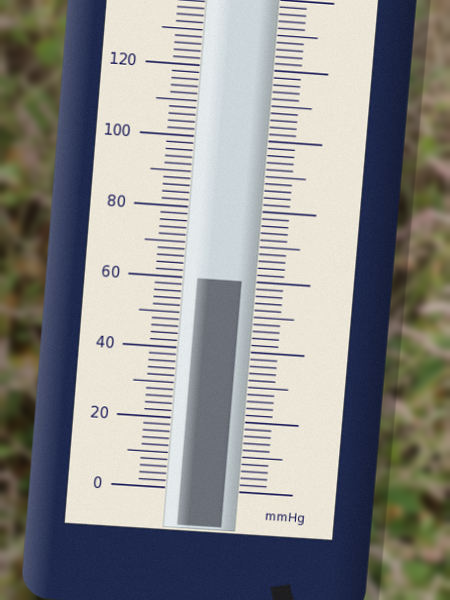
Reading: 60 mmHg
